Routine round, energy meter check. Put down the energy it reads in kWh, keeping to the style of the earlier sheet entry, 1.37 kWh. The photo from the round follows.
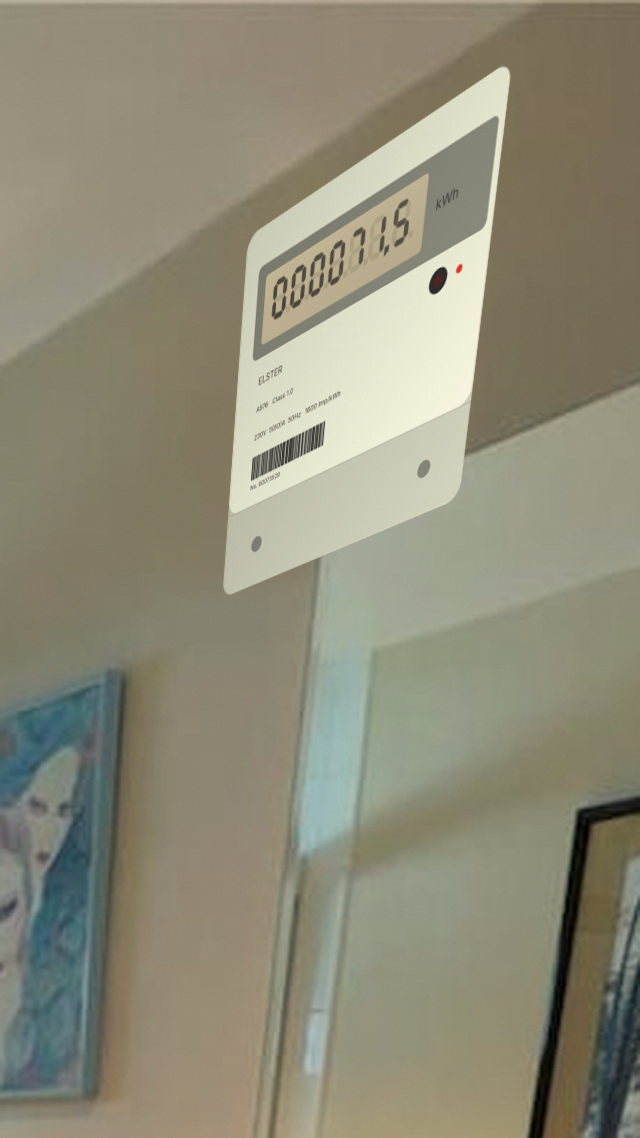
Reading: 71.5 kWh
